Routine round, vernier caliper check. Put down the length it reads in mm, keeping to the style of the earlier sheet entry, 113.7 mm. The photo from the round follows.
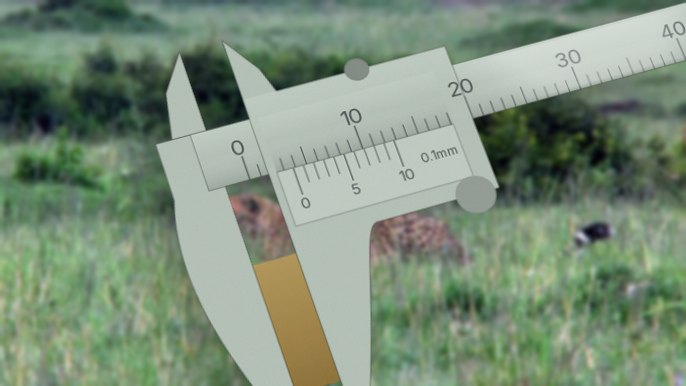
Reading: 3.8 mm
